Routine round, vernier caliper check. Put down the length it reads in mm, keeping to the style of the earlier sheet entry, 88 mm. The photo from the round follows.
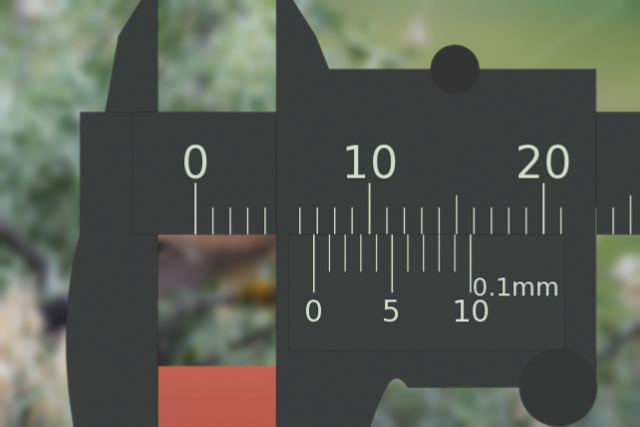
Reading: 6.8 mm
